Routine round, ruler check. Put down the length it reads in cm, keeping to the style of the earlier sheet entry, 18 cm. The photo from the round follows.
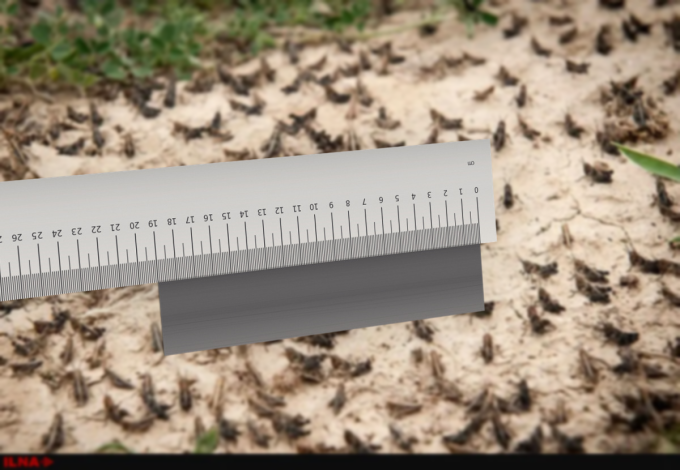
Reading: 19 cm
